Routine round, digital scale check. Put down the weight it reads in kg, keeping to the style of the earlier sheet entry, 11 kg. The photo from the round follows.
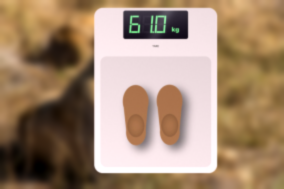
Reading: 61.0 kg
